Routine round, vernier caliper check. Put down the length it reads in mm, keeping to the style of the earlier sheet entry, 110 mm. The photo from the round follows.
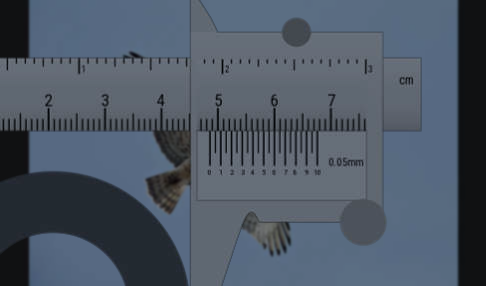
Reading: 48.6 mm
